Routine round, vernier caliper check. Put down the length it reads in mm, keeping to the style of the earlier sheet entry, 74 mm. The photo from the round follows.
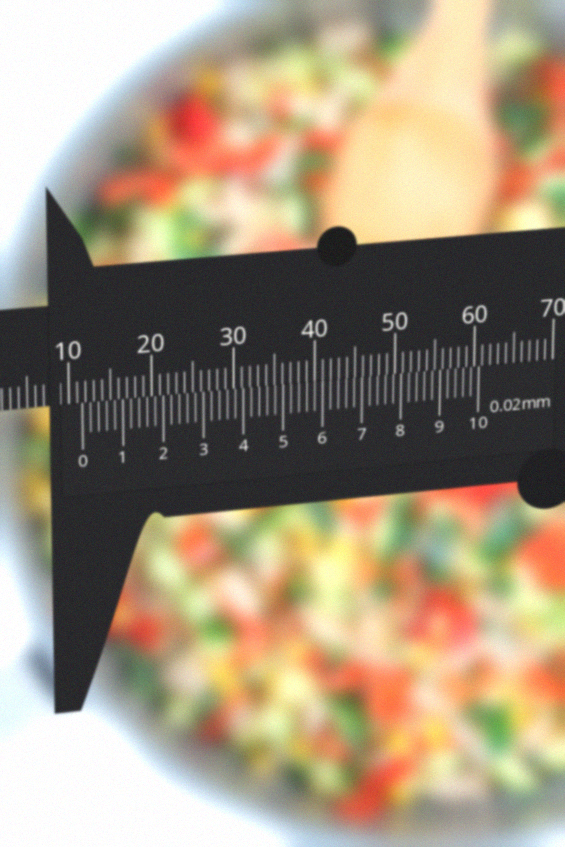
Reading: 11.6 mm
